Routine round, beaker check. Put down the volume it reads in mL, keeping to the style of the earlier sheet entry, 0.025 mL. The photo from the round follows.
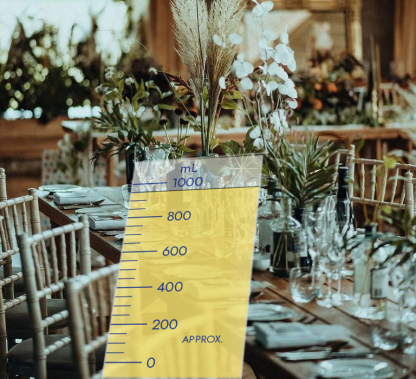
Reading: 950 mL
